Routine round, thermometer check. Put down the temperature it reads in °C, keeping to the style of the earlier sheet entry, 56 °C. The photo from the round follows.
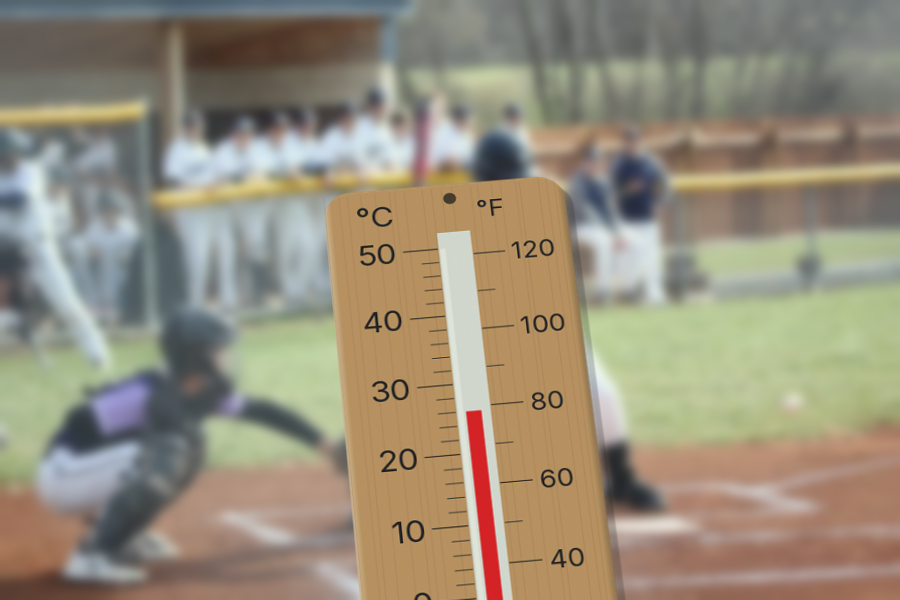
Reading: 26 °C
